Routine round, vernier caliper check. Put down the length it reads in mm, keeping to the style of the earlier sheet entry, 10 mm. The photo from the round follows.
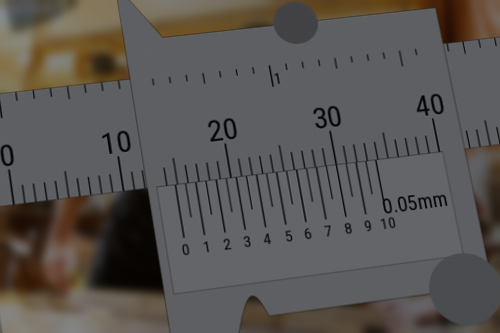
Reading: 14.8 mm
